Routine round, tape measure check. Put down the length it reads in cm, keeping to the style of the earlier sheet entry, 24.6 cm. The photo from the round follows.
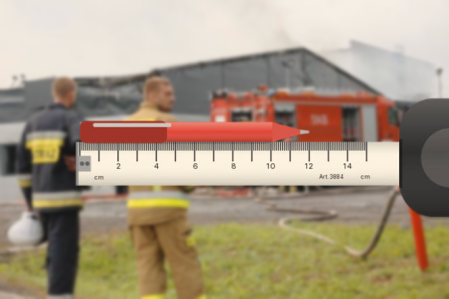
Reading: 12 cm
